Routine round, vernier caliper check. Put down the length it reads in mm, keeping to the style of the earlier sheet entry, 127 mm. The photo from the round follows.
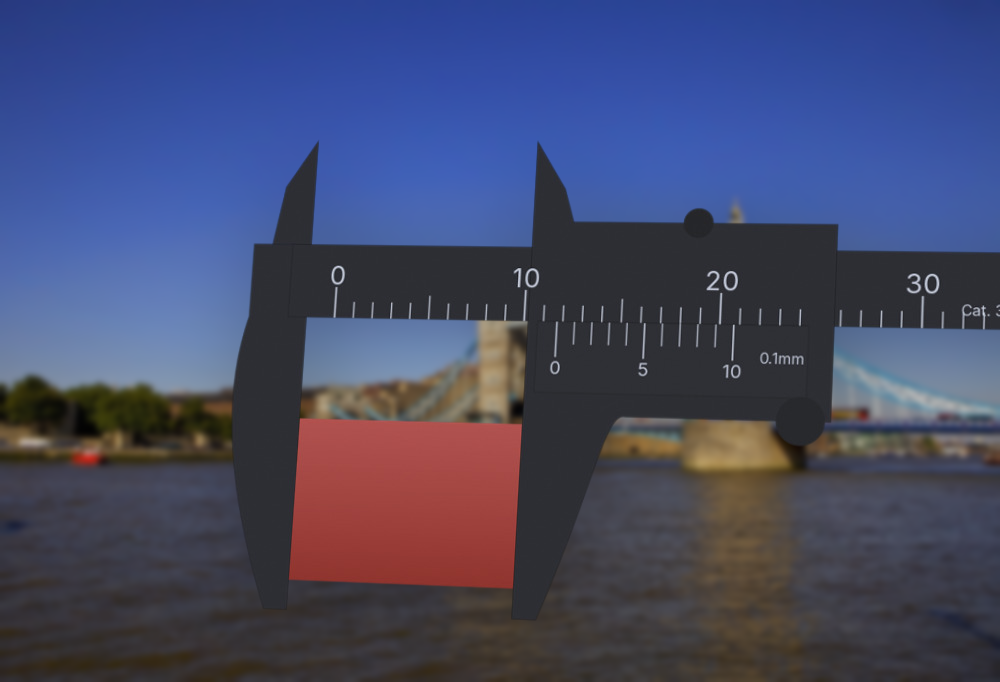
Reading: 11.7 mm
